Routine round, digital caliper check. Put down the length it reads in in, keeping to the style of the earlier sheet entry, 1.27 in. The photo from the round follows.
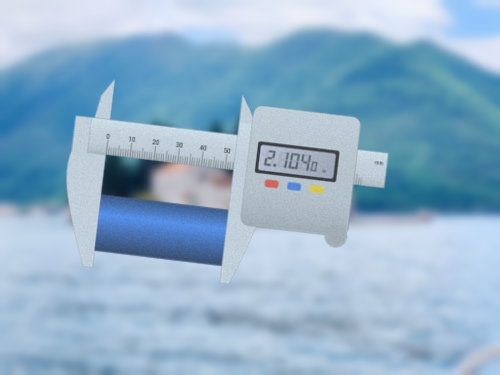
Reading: 2.1040 in
